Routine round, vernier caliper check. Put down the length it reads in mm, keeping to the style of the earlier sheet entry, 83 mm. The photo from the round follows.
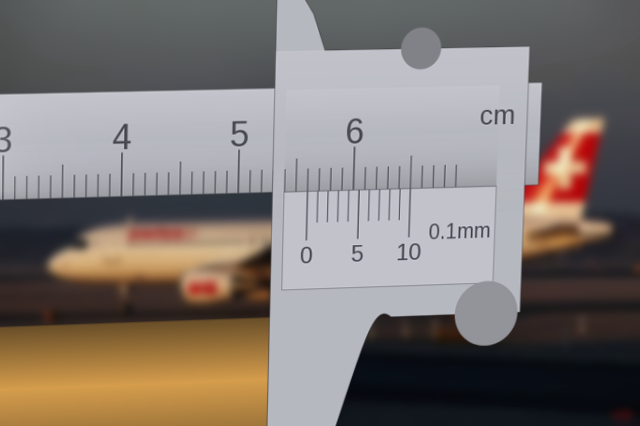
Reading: 56.0 mm
